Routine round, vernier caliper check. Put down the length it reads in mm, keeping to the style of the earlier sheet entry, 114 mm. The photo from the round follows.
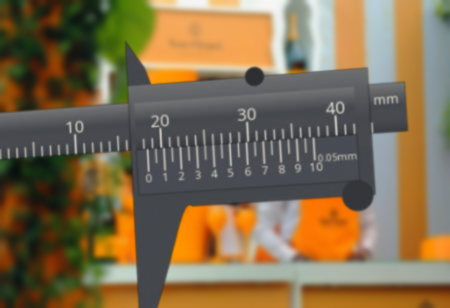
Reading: 18.4 mm
